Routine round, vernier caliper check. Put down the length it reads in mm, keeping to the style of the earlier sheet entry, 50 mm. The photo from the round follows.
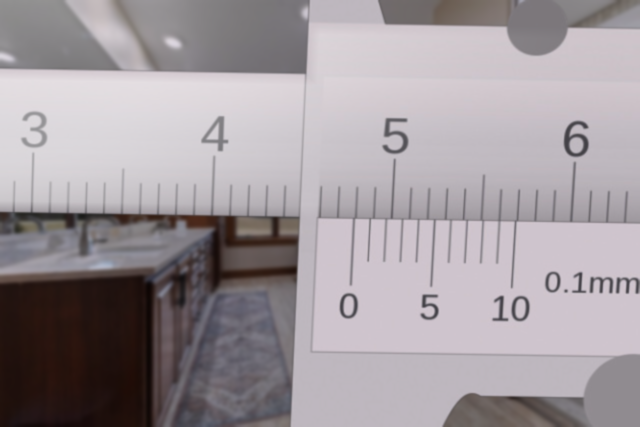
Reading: 47.9 mm
